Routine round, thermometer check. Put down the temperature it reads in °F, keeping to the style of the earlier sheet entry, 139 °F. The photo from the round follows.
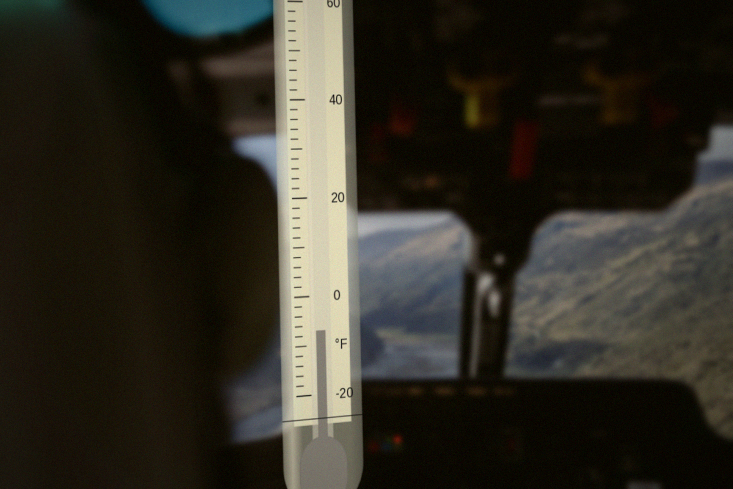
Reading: -7 °F
